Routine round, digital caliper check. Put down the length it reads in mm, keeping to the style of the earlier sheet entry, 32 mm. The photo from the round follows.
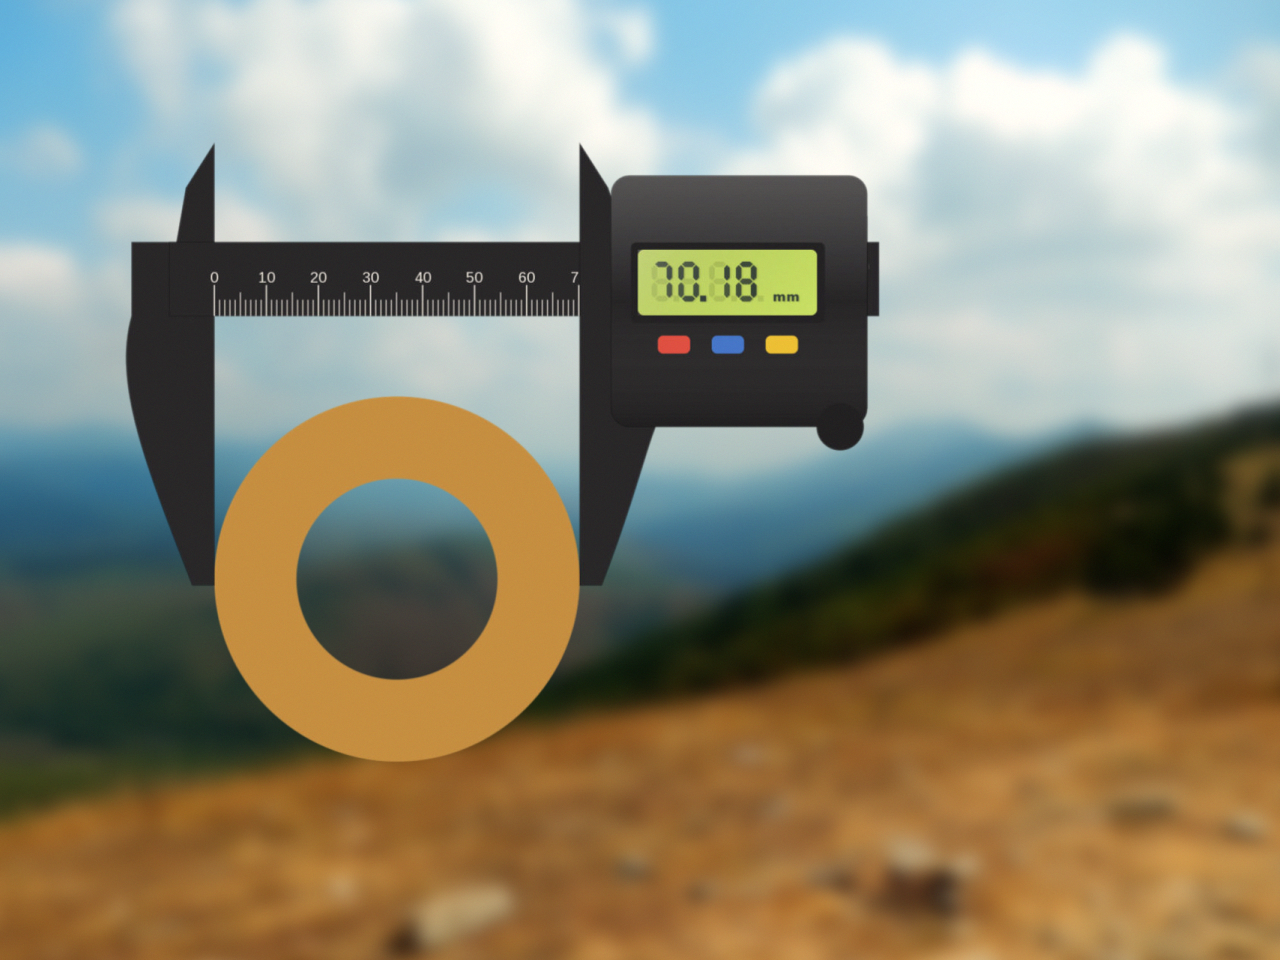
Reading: 70.18 mm
